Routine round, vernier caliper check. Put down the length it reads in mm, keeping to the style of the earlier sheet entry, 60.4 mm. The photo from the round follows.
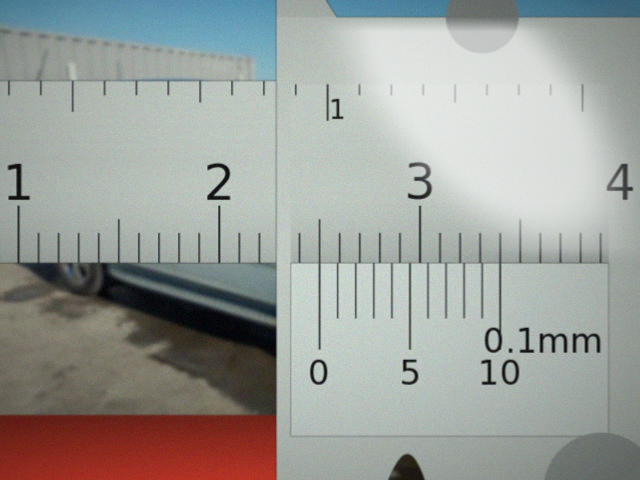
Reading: 25.0 mm
